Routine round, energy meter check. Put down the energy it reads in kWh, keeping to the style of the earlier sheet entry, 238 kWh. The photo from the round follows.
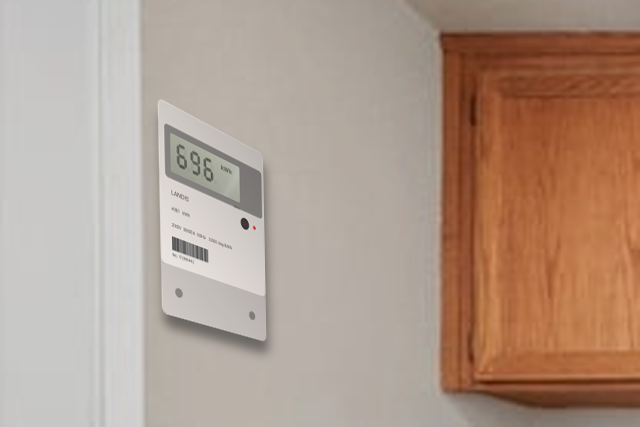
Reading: 696 kWh
